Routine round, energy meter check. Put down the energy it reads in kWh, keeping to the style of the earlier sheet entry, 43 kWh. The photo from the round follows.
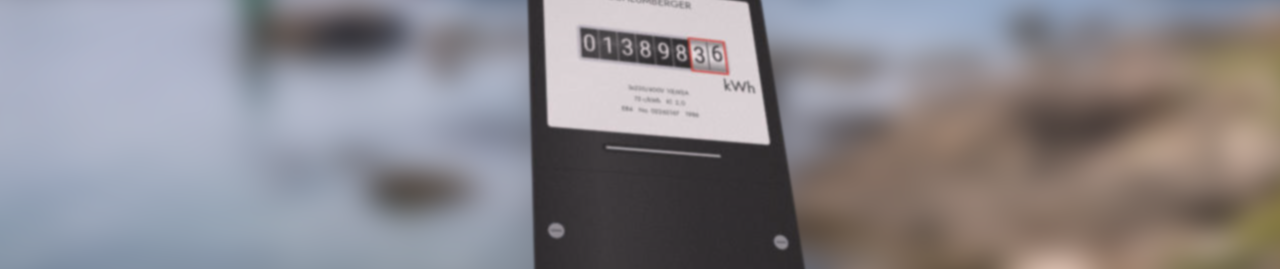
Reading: 13898.36 kWh
